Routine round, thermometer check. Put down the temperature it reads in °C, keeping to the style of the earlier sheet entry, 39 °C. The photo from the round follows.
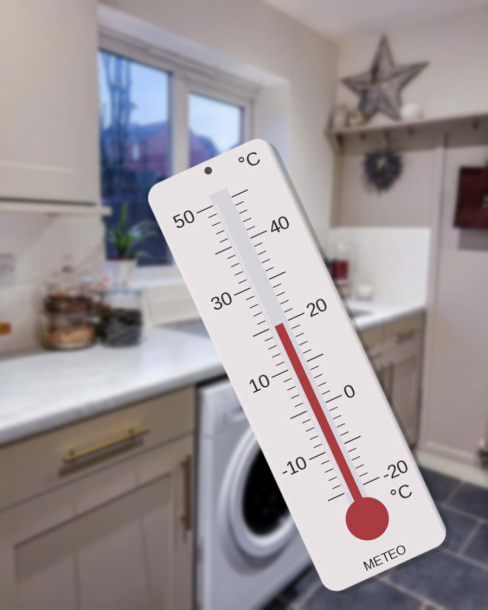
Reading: 20 °C
